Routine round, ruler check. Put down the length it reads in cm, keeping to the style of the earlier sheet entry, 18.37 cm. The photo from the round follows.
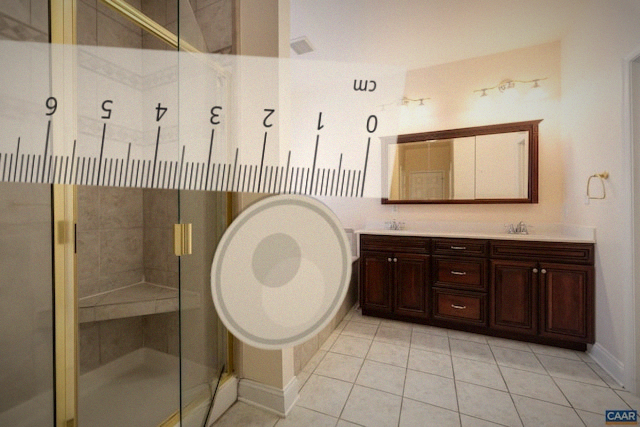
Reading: 2.7 cm
